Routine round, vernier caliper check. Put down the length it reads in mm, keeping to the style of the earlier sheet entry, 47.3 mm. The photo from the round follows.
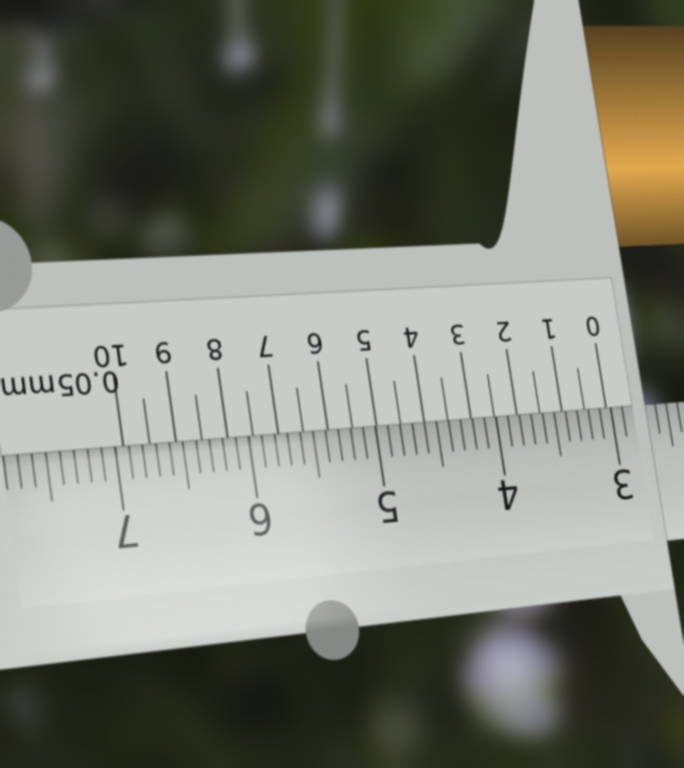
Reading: 30.4 mm
